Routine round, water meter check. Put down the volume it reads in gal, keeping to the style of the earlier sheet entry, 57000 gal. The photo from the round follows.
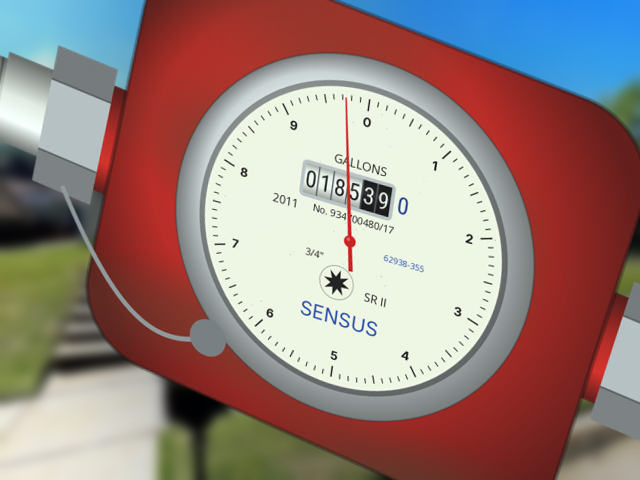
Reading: 185389.7 gal
